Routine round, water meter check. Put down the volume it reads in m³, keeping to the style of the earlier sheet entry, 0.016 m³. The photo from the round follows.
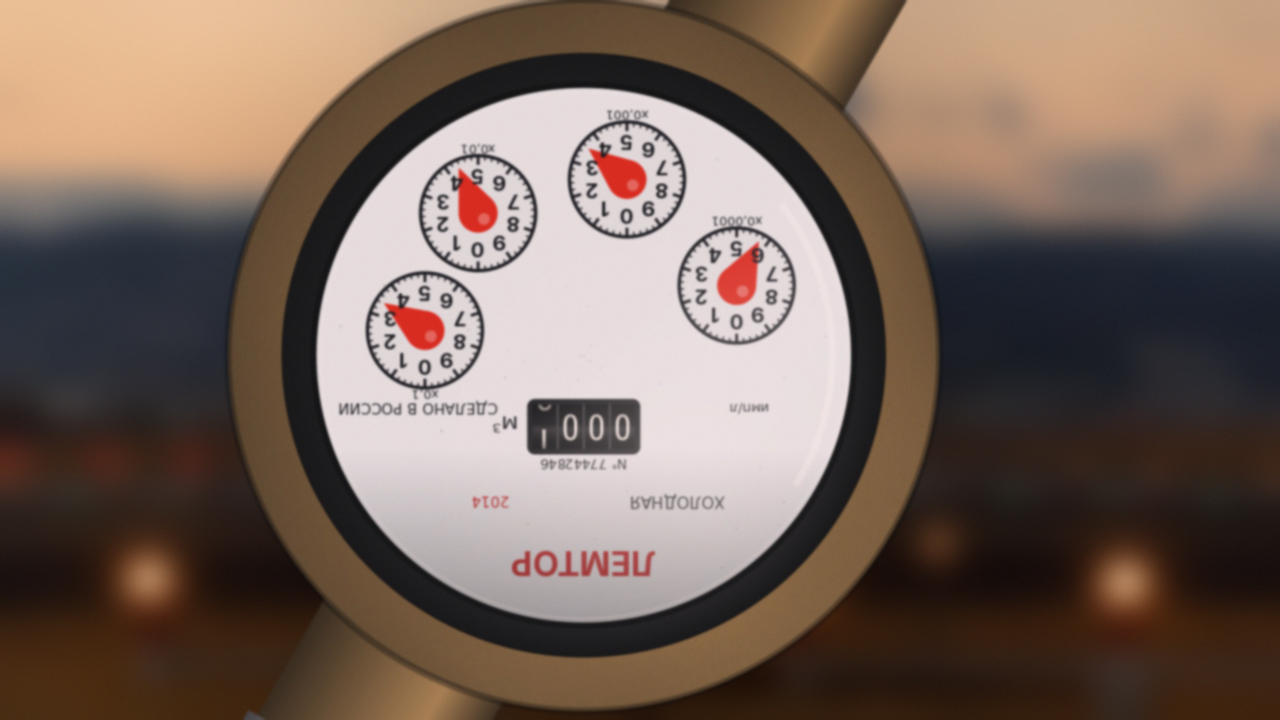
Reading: 1.3435 m³
